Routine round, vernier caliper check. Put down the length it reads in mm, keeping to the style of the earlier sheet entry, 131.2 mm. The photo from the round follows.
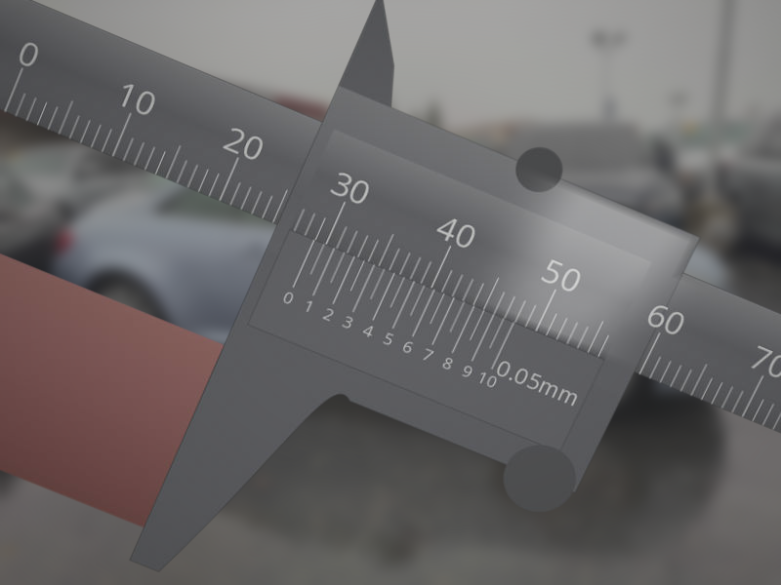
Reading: 28.9 mm
